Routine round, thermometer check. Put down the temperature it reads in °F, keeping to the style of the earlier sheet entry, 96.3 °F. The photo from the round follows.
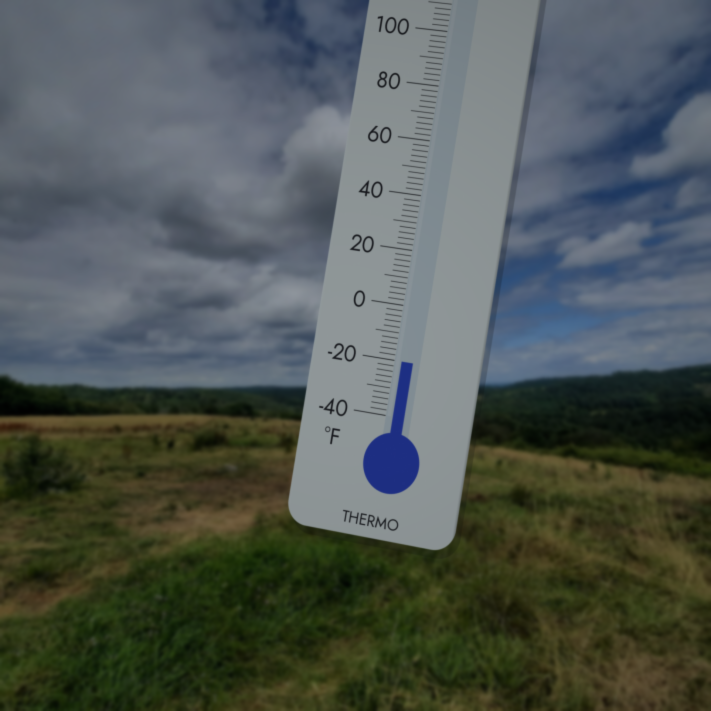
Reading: -20 °F
